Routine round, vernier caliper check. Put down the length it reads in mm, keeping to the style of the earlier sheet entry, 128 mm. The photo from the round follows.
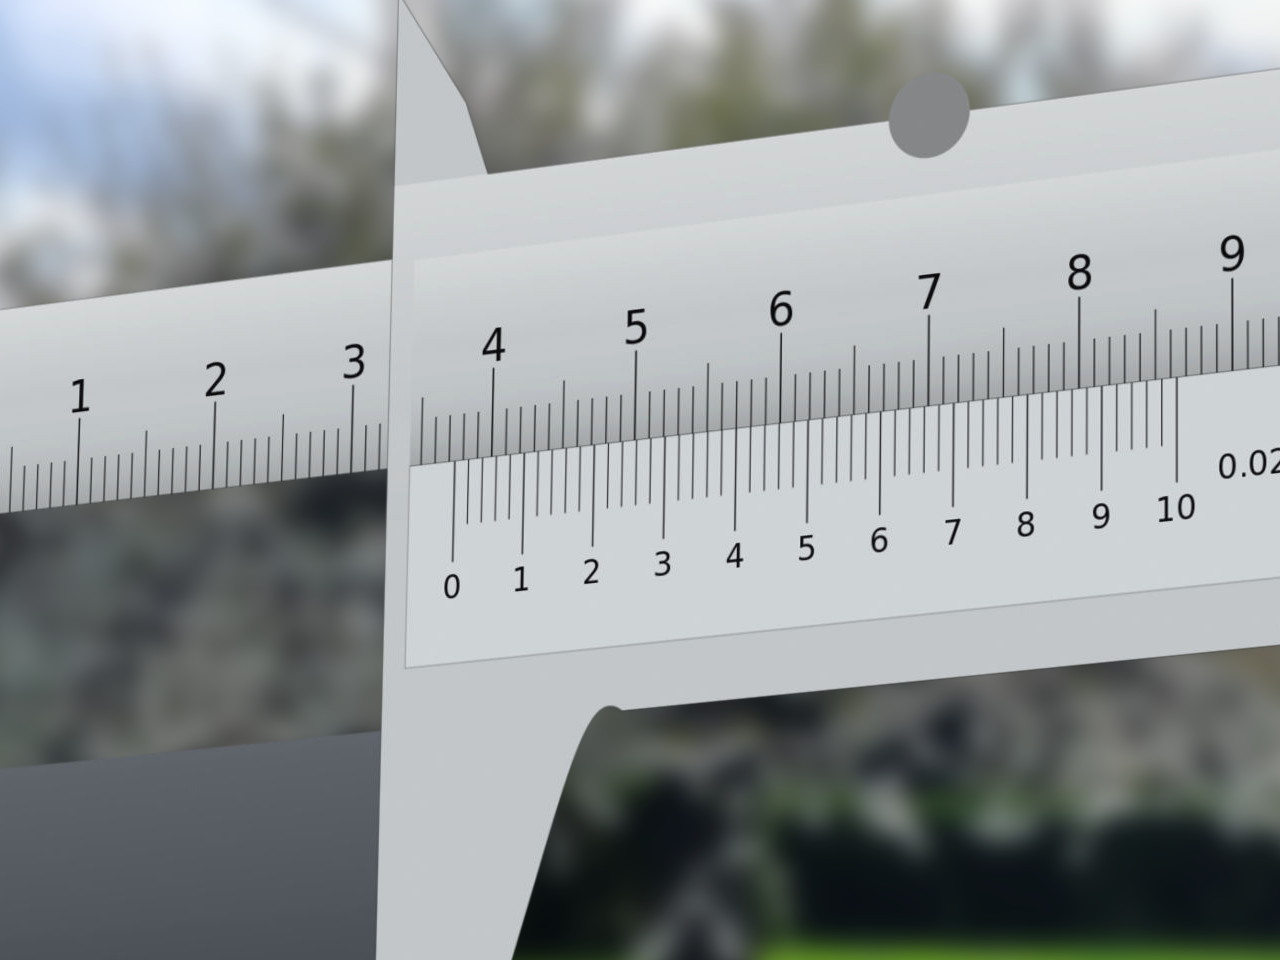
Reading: 37.4 mm
